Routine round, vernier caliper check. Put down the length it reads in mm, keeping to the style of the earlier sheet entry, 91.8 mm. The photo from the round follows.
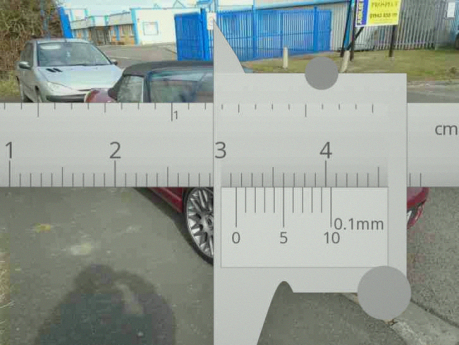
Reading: 31.5 mm
